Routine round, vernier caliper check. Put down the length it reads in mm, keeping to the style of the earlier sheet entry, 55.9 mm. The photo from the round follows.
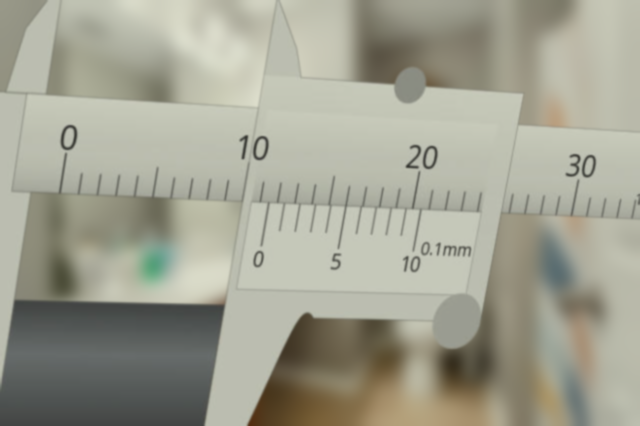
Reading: 11.5 mm
